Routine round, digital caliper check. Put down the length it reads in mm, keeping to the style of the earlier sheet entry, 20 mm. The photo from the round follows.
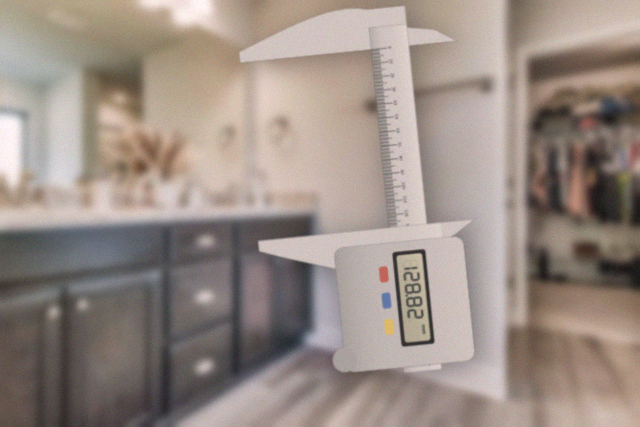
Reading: 128.82 mm
